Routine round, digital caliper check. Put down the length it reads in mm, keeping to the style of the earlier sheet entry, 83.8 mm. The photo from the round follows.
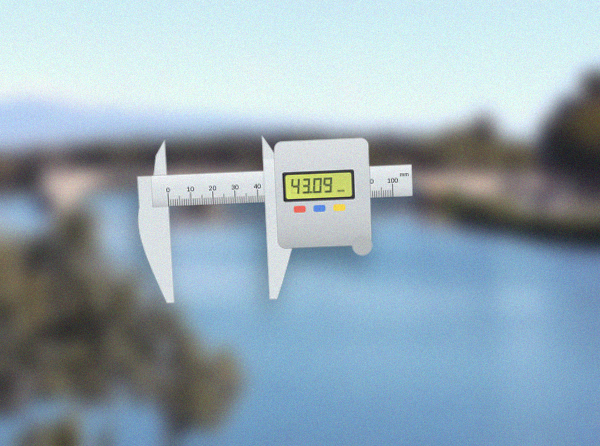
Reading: 43.09 mm
